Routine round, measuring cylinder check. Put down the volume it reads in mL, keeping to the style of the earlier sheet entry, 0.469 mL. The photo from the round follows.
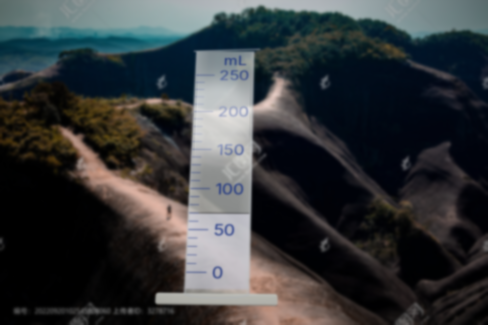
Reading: 70 mL
